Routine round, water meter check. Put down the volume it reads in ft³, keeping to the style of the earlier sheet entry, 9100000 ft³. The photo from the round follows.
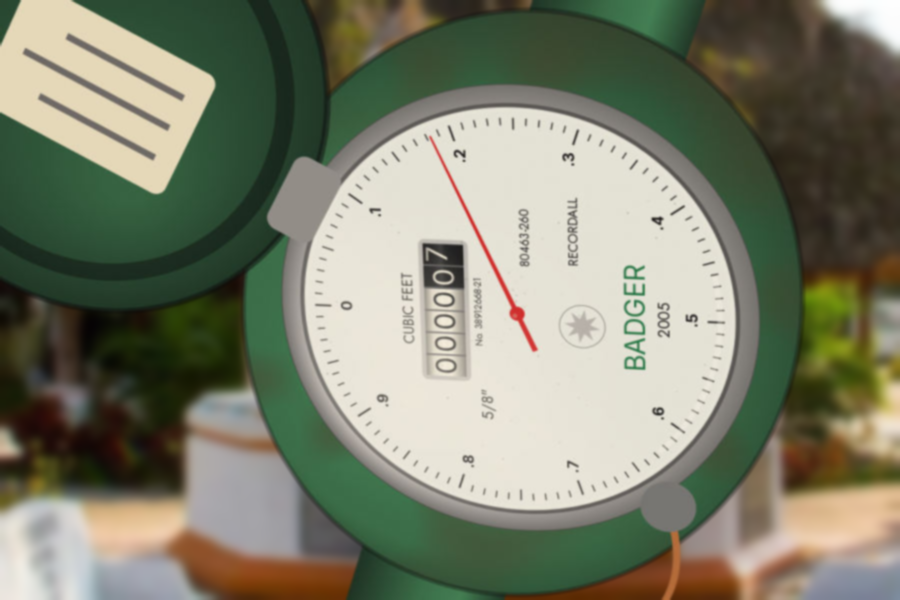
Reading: 7.18 ft³
